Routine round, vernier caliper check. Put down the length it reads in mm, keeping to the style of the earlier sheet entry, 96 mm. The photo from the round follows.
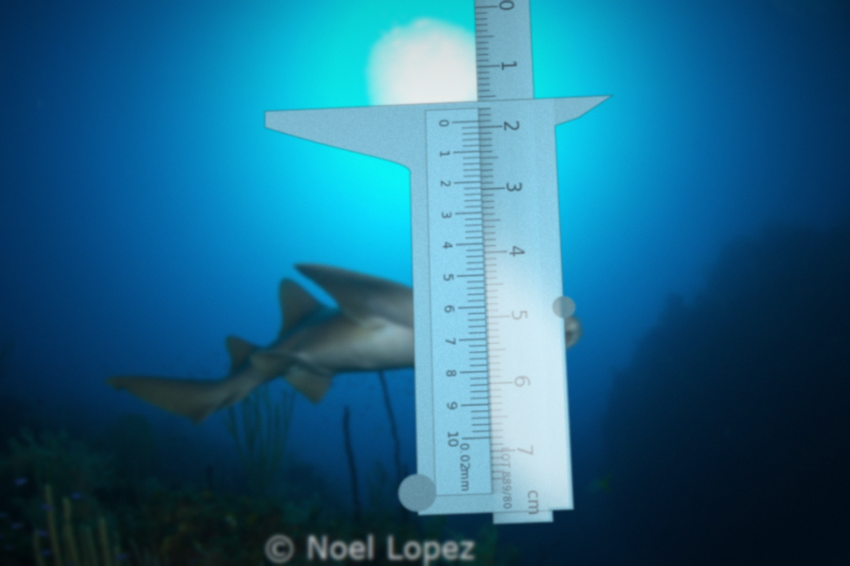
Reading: 19.0 mm
